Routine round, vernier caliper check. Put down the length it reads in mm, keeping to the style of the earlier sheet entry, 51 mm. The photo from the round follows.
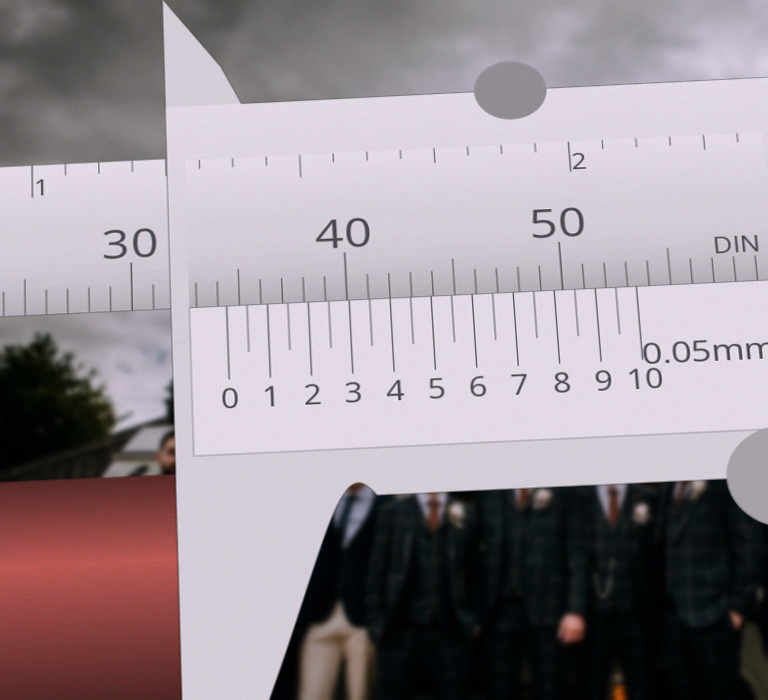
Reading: 34.4 mm
